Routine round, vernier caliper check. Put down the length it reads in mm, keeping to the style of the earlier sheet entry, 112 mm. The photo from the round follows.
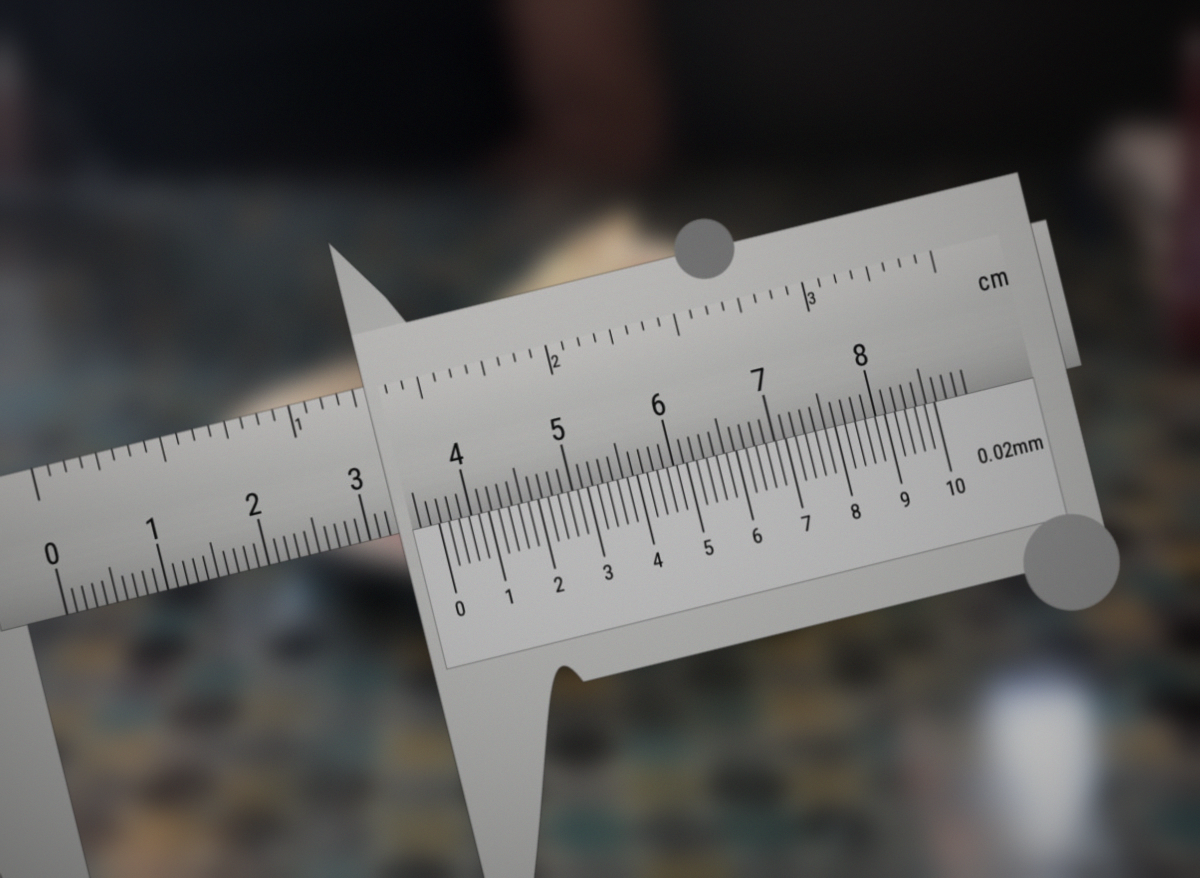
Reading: 36.8 mm
